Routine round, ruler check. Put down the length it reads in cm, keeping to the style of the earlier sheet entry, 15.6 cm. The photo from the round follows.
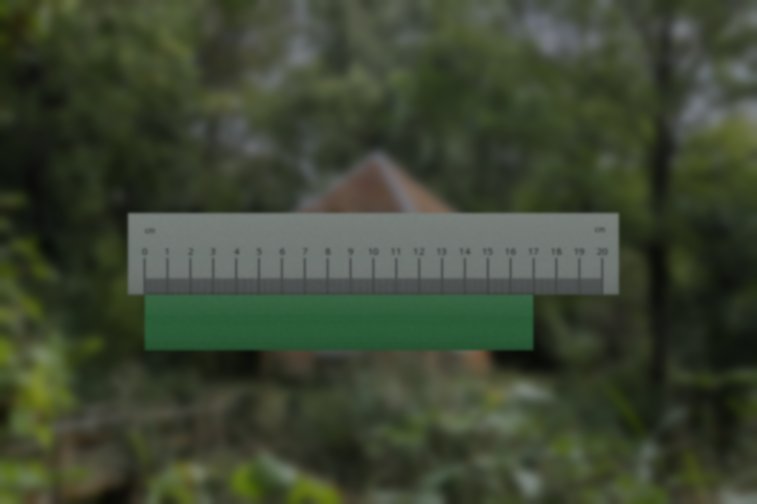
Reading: 17 cm
